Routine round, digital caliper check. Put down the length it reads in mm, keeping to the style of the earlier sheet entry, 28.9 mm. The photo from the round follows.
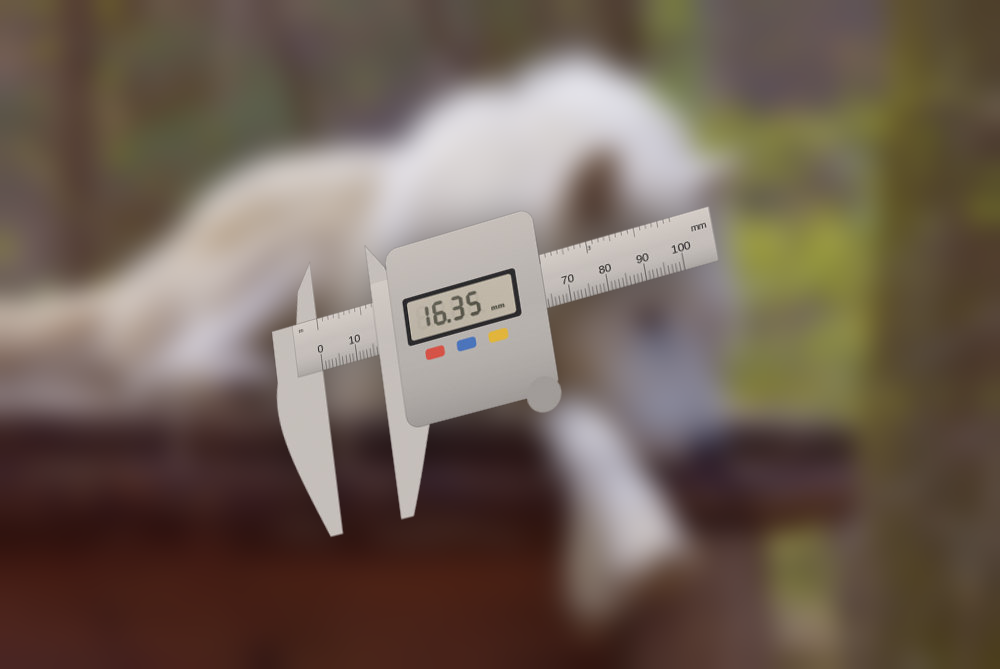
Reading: 16.35 mm
